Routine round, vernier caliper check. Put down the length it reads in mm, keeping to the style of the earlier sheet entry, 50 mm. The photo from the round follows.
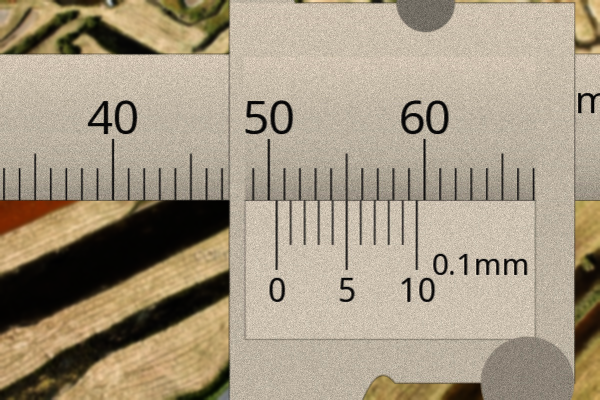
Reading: 50.5 mm
